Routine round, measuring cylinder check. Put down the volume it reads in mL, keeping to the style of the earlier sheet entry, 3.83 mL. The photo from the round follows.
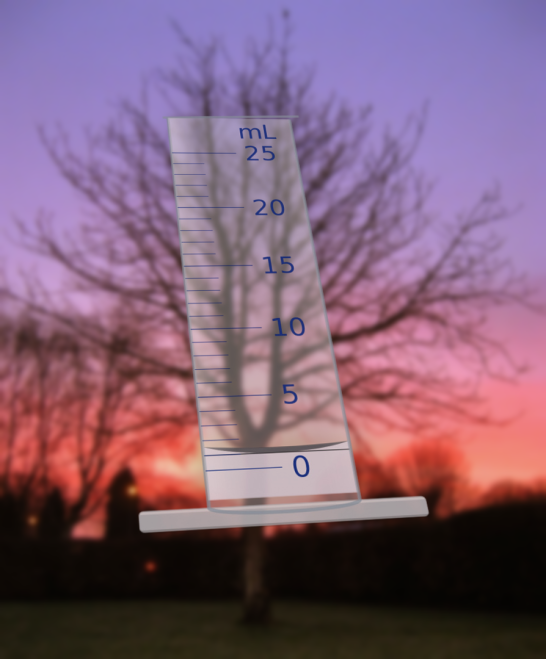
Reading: 1 mL
